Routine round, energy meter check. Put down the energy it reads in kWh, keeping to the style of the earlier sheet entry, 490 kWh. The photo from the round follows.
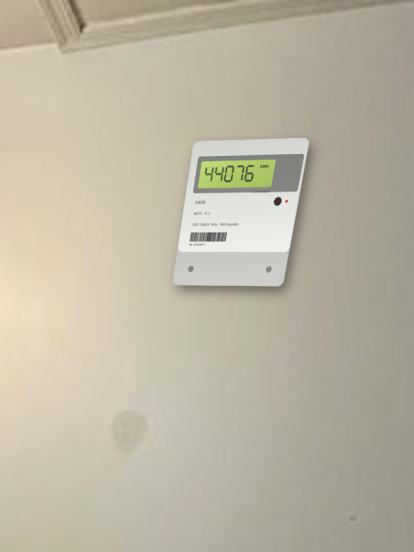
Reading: 44076 kWh
